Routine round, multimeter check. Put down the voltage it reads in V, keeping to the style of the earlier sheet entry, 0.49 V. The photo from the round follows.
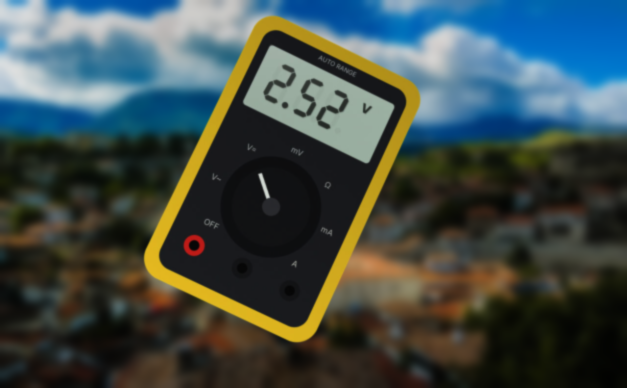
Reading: 2.52 V
